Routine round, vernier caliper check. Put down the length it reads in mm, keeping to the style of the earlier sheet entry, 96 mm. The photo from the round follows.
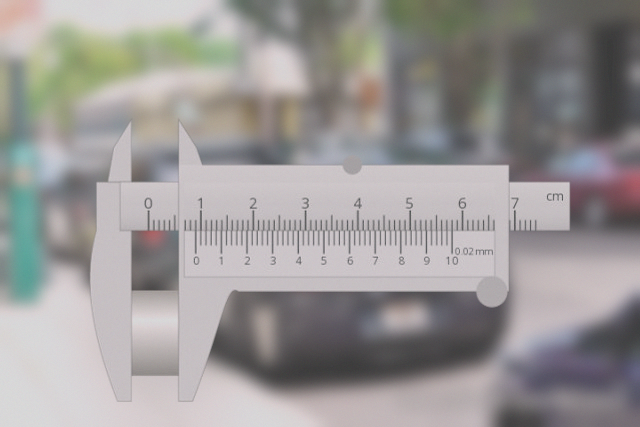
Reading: 9.0 mm
